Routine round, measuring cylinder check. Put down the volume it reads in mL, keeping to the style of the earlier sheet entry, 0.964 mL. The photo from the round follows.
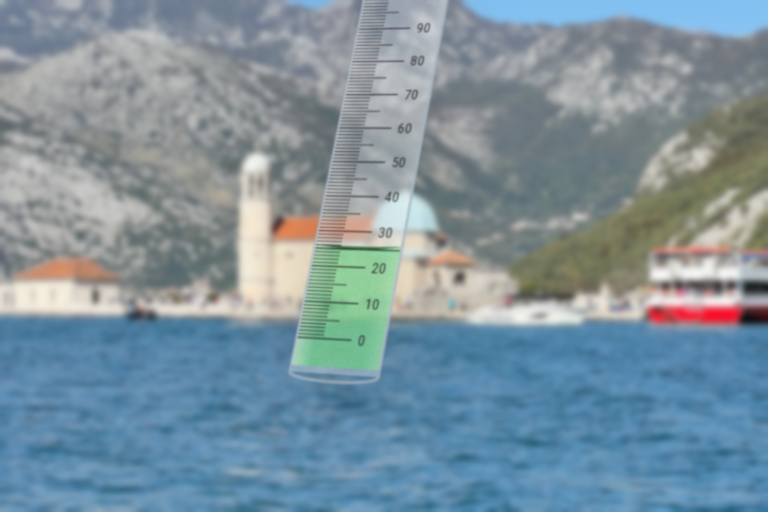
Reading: 25 mL
